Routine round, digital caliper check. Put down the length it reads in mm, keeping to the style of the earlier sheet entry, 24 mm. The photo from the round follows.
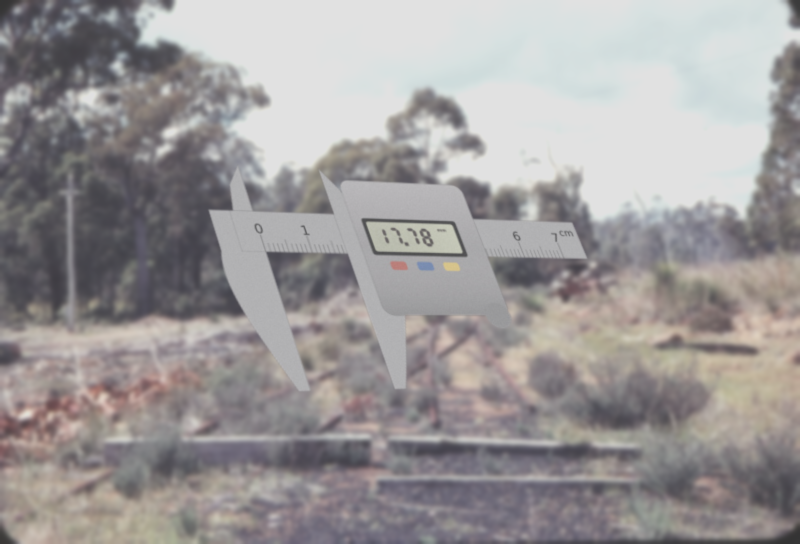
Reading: 17.78 mm
